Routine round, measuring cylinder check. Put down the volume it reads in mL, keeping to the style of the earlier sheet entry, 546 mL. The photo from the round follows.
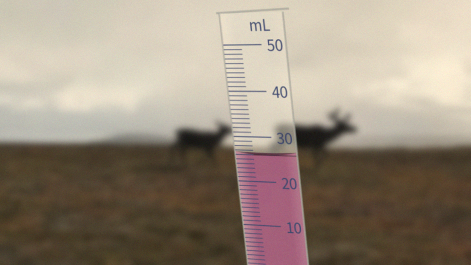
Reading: 26 mL
